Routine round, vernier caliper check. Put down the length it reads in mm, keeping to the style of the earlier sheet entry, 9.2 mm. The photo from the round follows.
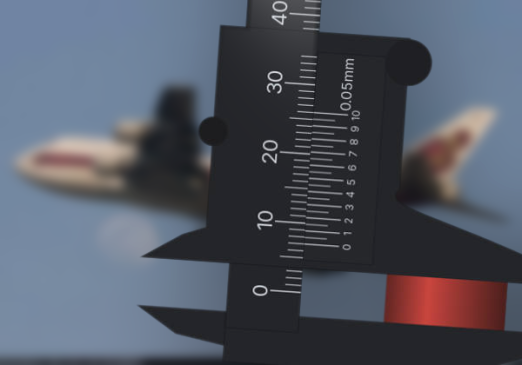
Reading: 7.0 mm
